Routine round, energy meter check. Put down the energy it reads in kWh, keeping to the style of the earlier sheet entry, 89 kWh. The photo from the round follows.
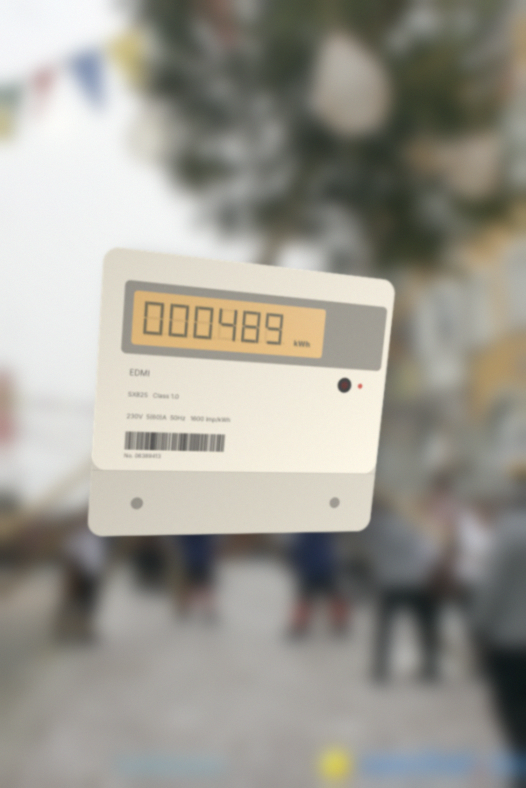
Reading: 489 kWh
